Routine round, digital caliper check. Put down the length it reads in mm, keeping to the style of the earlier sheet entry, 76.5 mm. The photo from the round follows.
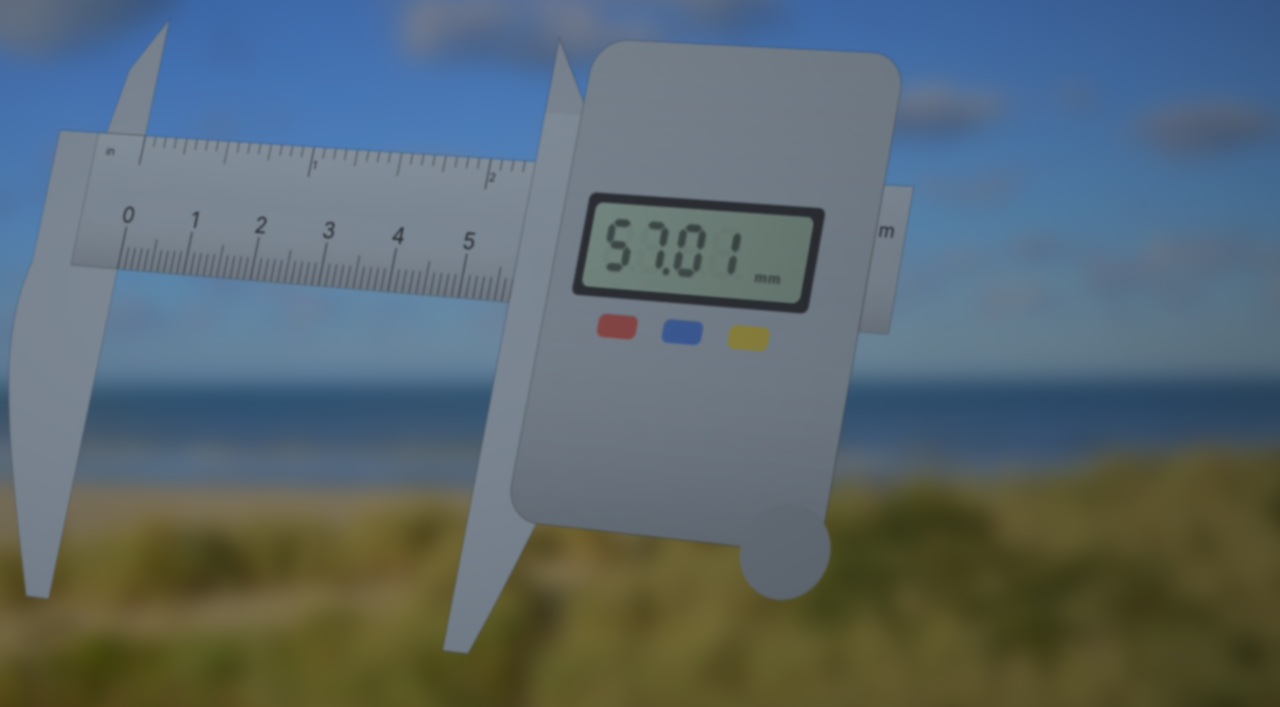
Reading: 57.01 mm
